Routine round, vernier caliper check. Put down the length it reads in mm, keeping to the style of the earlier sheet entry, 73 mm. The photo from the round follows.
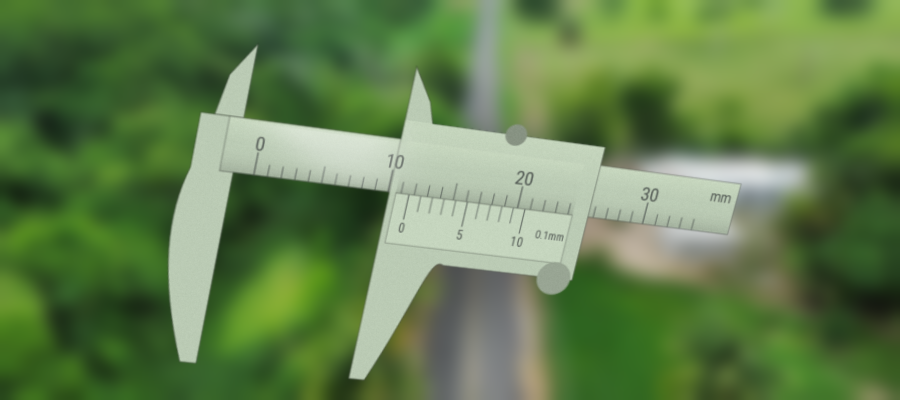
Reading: 11.6 mm
